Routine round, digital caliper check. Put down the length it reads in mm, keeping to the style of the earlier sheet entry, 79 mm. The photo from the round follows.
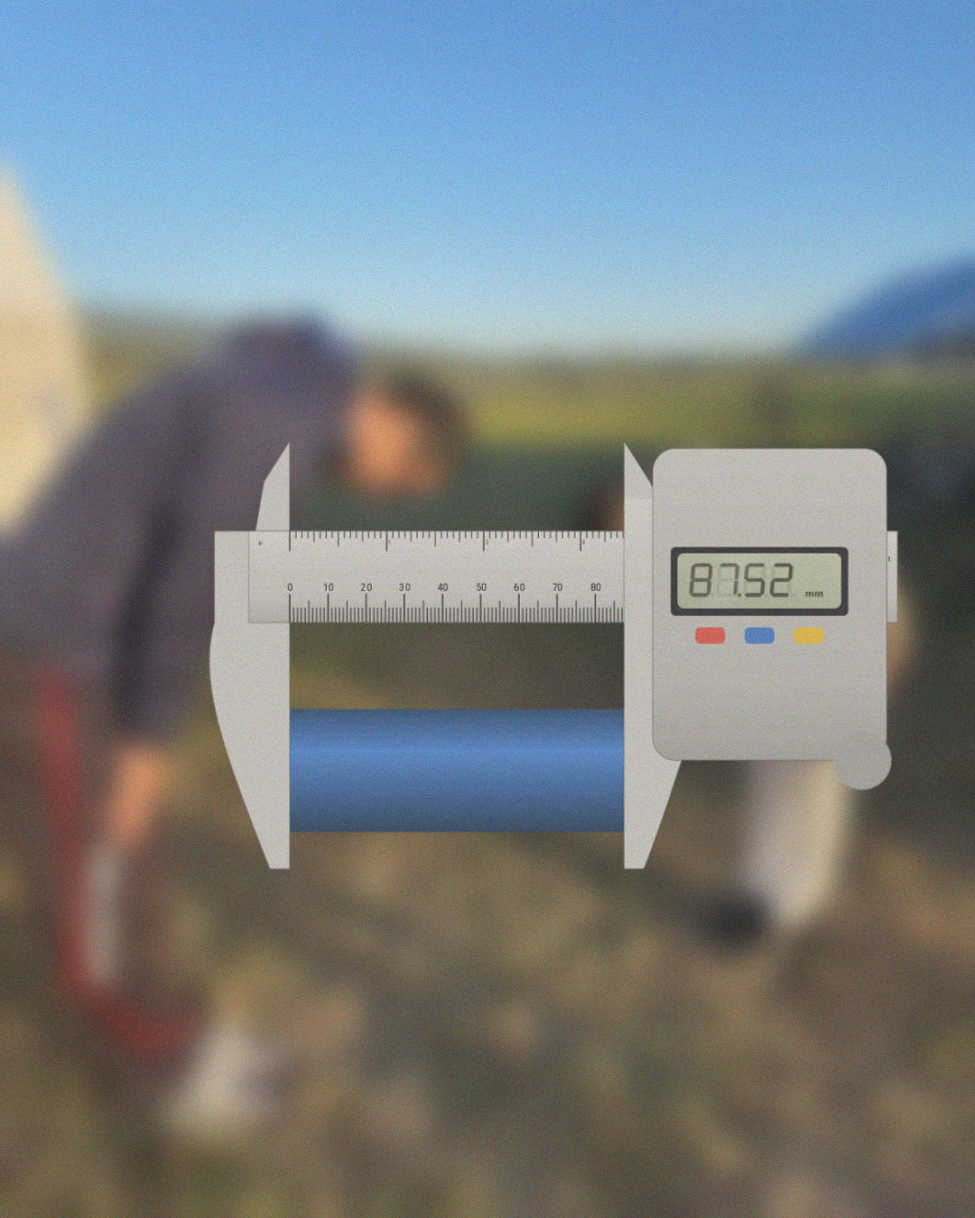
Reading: 87.52 mm
